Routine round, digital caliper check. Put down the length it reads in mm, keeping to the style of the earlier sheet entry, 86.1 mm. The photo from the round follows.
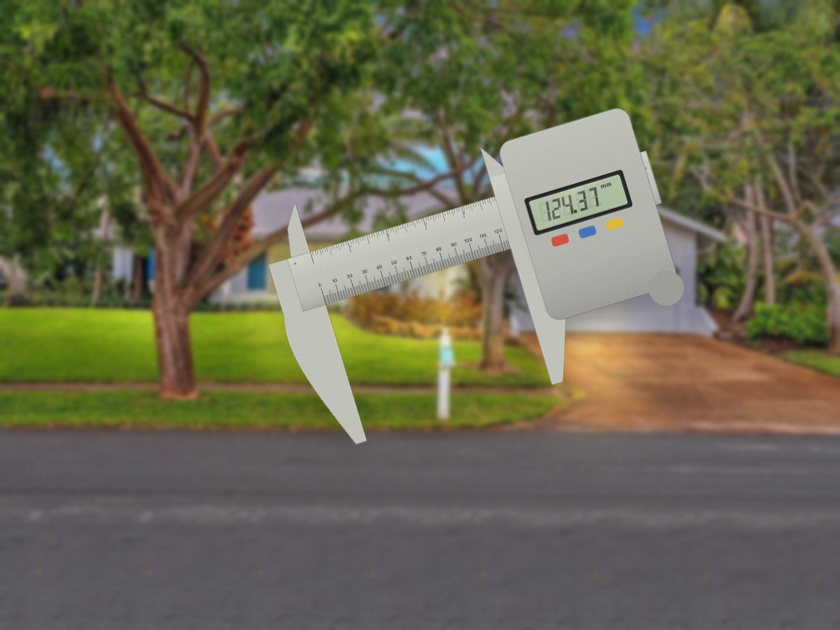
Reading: 124.37 mm
